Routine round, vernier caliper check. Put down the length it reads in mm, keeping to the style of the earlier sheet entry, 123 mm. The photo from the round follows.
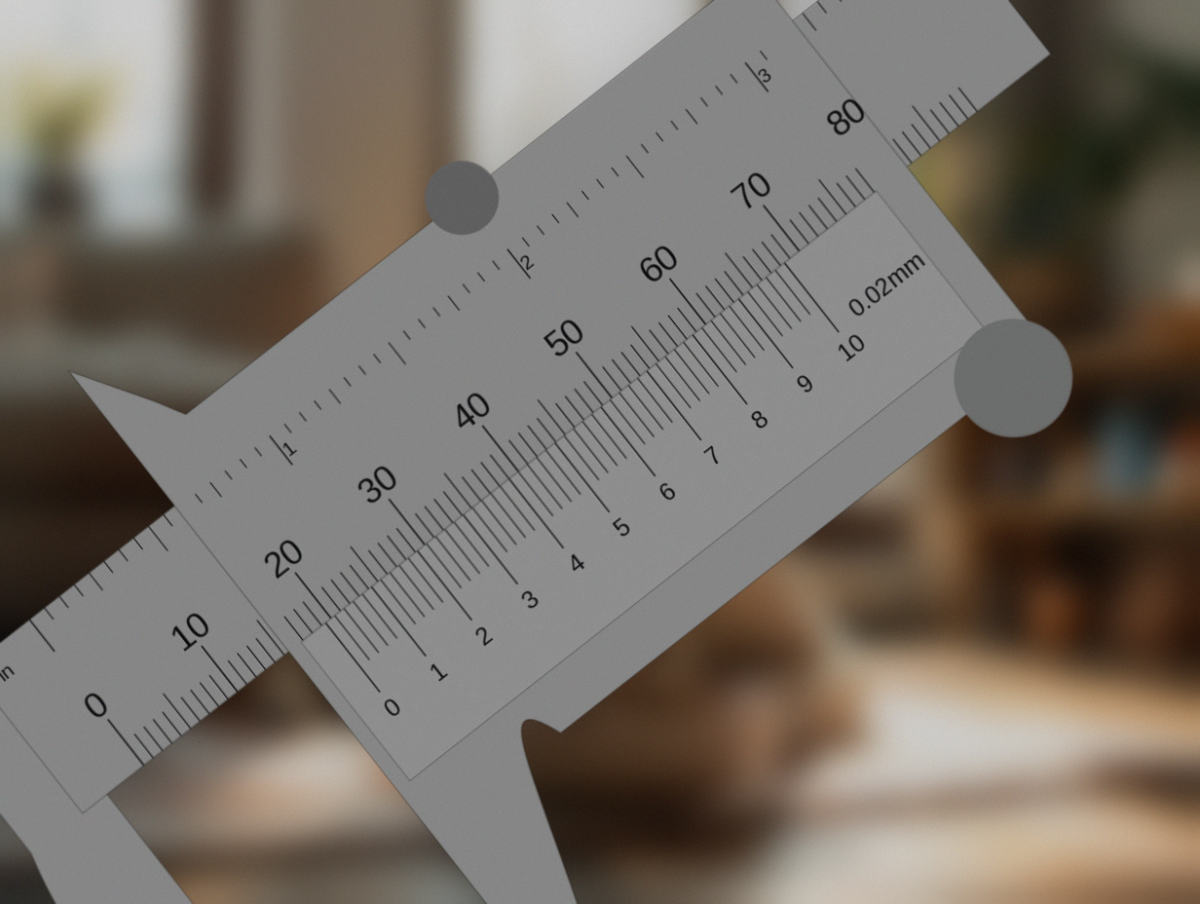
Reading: 19.4 mm
